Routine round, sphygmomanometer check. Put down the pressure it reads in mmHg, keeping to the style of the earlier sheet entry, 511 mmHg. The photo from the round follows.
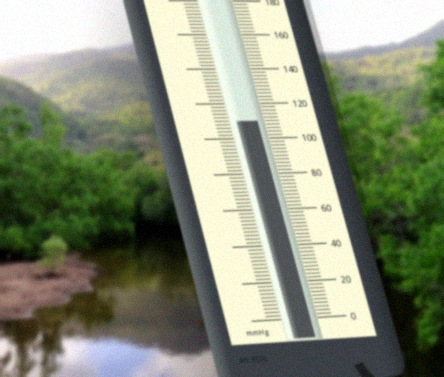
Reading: 110 mmHg
